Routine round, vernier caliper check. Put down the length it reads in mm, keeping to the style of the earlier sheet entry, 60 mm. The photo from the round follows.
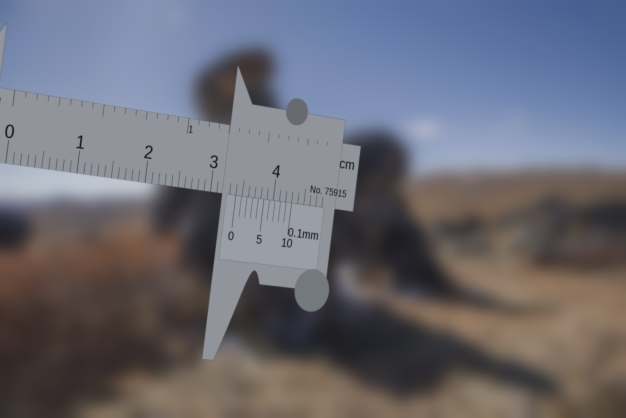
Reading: 34.0 mm
